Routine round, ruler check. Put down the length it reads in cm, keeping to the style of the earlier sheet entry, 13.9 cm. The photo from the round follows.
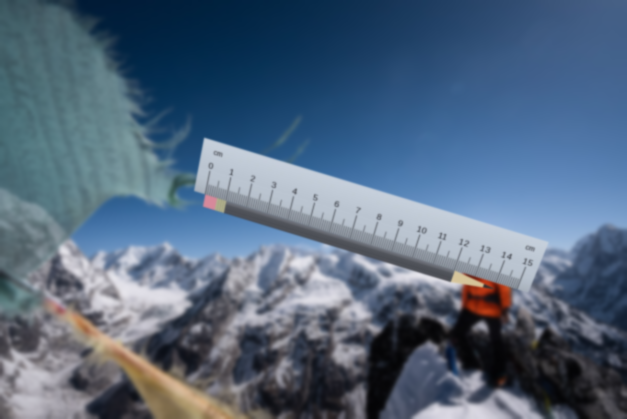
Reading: 14 cm
